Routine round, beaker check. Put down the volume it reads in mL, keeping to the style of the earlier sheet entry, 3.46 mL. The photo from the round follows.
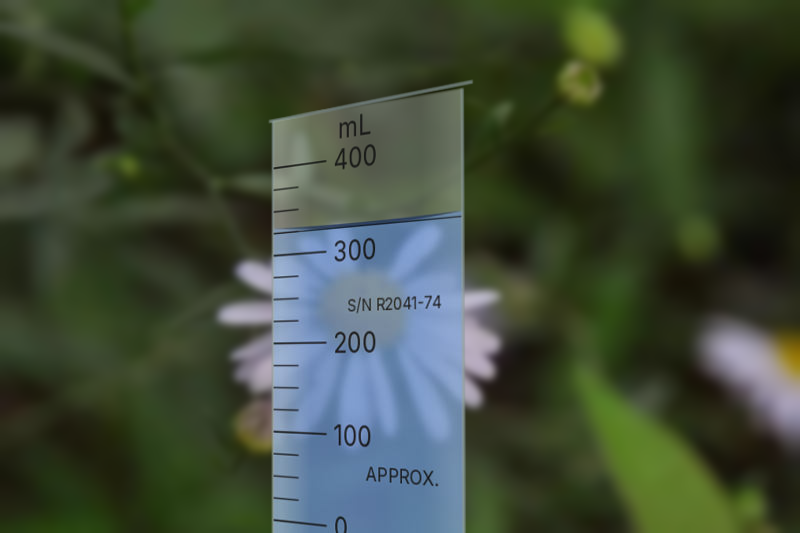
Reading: 325 mL
